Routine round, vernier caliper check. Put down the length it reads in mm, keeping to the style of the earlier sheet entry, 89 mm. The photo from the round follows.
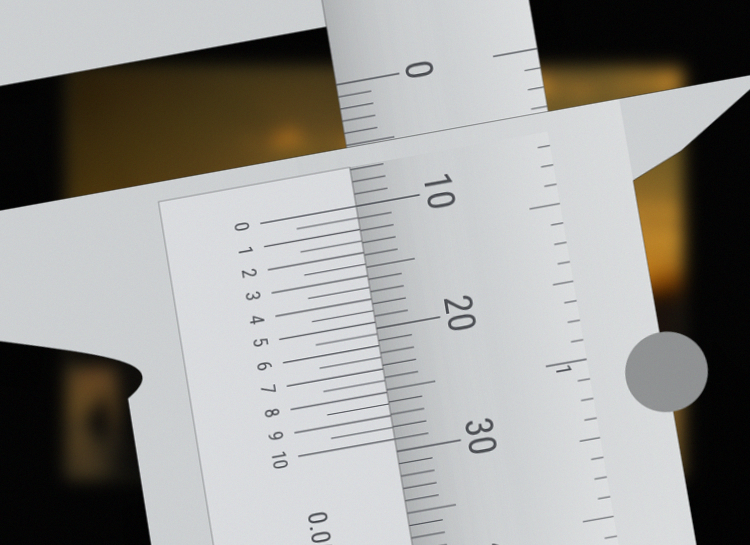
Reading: 10.0 mm
